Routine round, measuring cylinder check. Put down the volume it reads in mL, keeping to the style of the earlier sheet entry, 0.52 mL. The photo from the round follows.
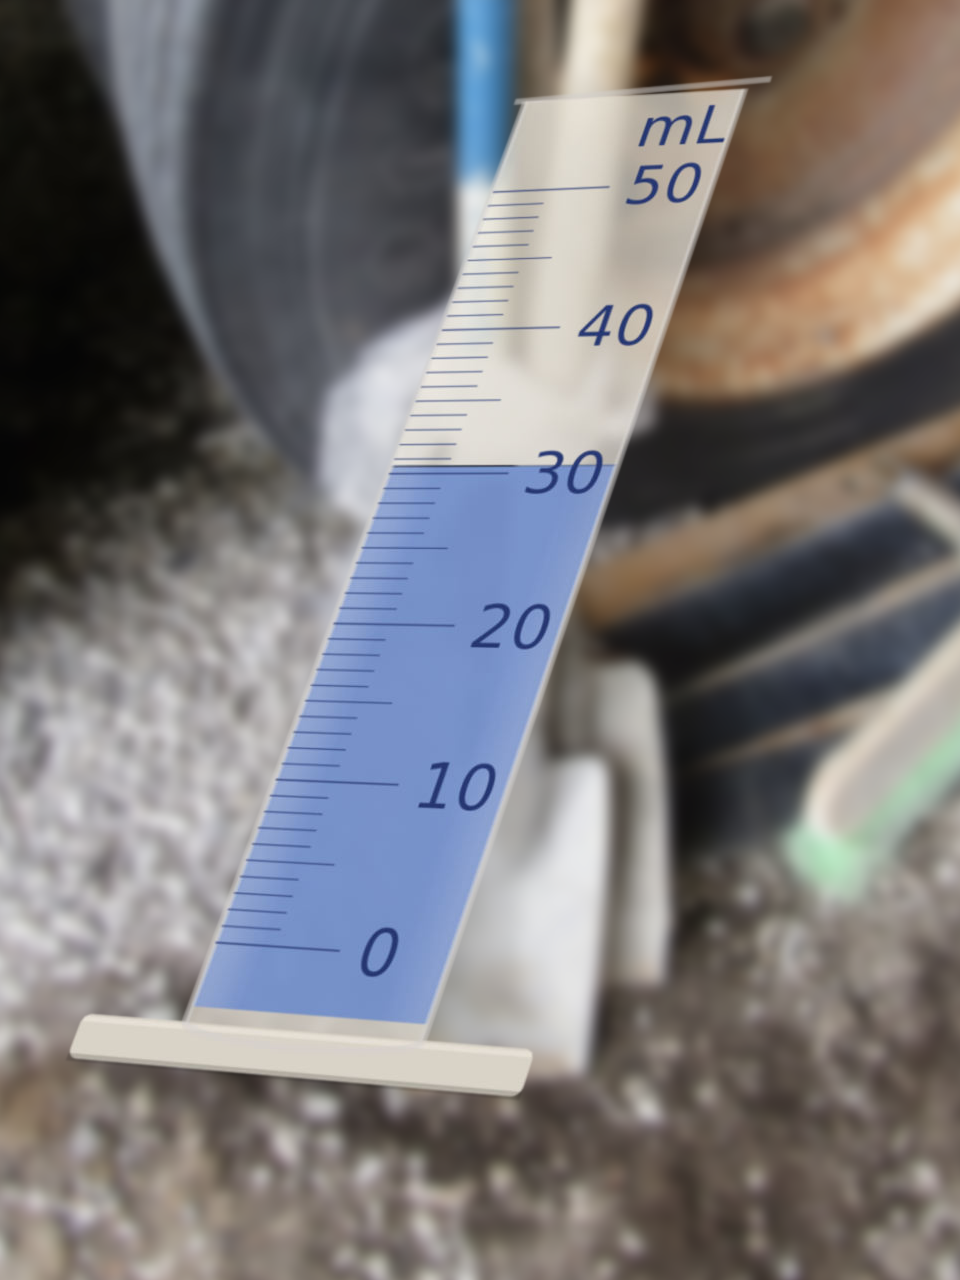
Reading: 30.5 mL
